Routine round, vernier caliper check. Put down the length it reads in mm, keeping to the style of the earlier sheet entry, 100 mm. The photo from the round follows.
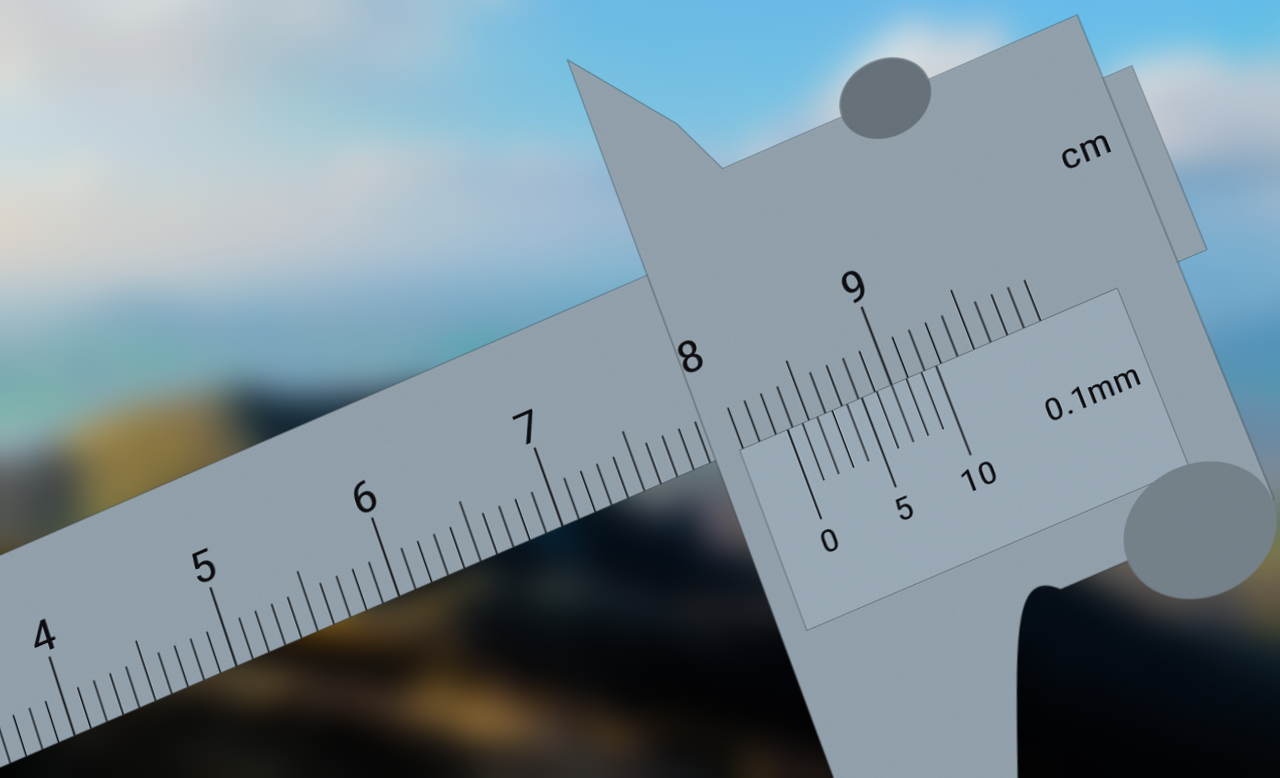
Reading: 83.7 mm
